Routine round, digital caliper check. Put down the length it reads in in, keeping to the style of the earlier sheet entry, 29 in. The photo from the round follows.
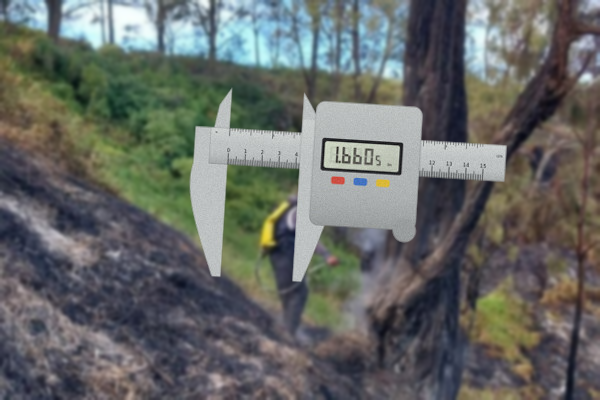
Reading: 1.6605 in
